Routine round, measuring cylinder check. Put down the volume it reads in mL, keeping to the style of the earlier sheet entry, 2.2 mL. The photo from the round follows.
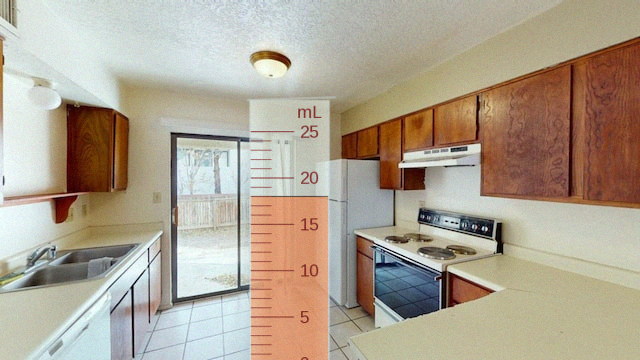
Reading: 18 mL
